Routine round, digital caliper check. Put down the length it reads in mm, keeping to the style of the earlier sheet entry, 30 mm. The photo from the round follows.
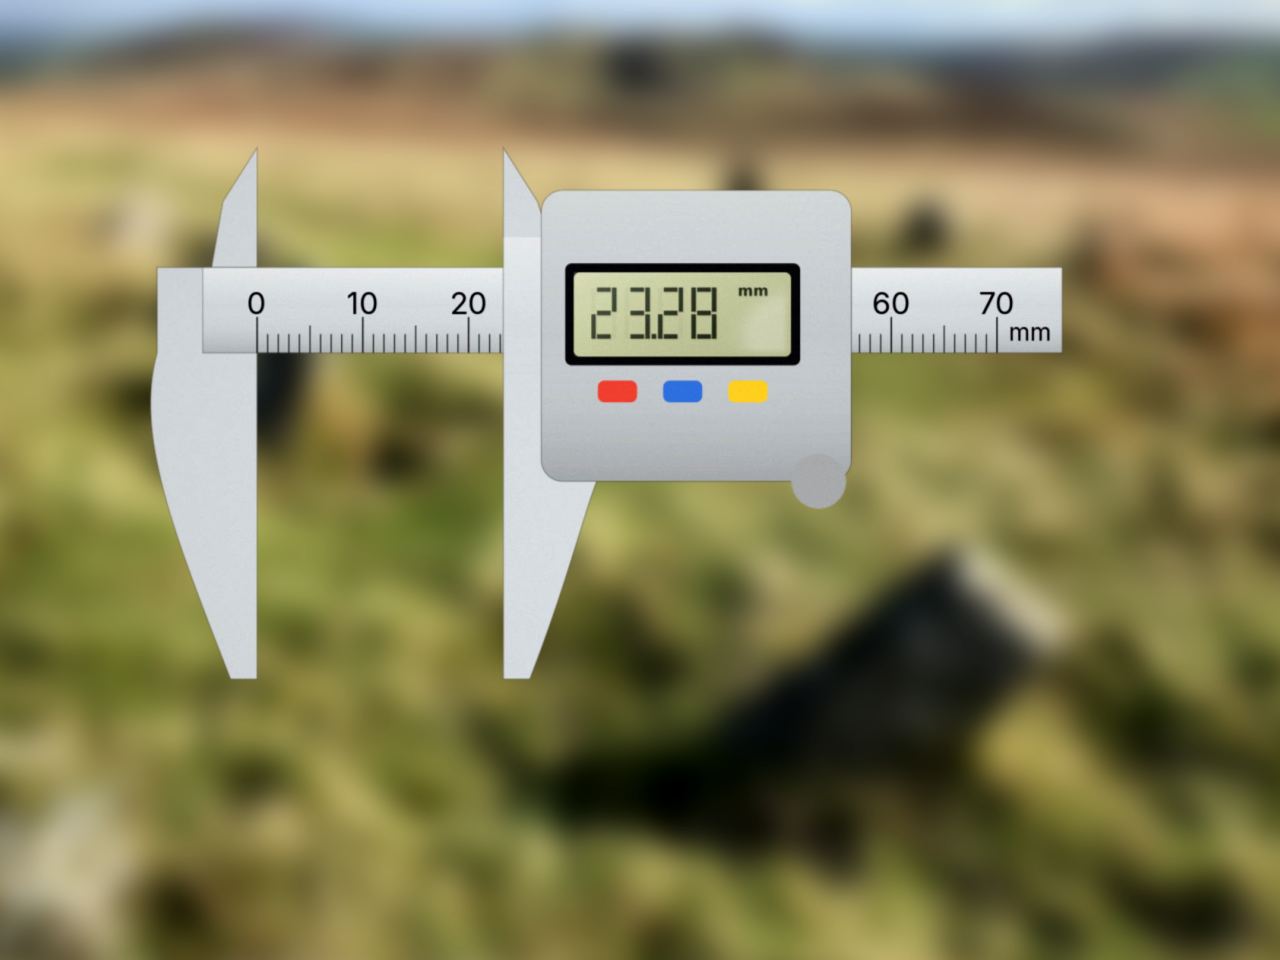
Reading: 23.28 mm
